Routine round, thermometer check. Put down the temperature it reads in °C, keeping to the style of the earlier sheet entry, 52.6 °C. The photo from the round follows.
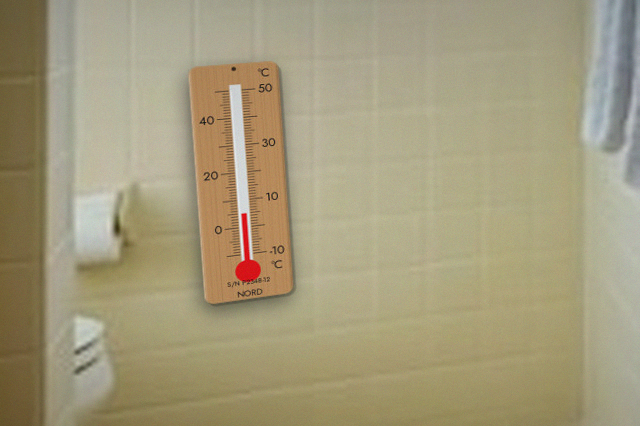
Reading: 5 °C
